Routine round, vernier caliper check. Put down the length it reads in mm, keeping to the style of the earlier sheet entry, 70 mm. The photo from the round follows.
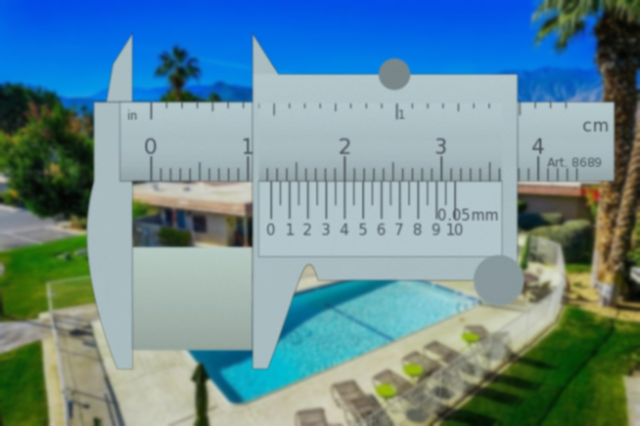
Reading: 12.4 mm
